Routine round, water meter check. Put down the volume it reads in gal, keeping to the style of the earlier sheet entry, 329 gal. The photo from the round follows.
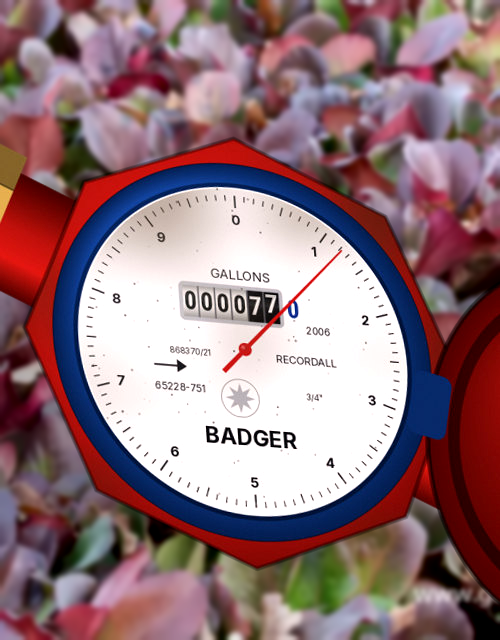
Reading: 771.2 gal
